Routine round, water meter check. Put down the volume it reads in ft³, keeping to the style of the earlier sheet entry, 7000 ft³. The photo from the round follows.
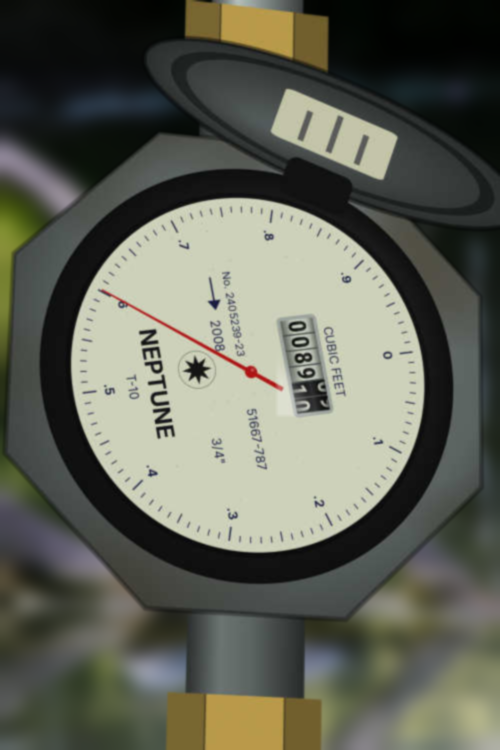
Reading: 8909.60 ft³
